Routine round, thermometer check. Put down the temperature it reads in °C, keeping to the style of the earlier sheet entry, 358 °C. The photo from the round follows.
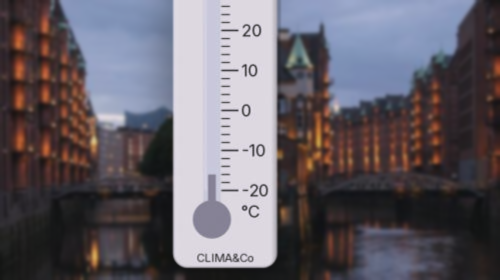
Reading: -16 °C
